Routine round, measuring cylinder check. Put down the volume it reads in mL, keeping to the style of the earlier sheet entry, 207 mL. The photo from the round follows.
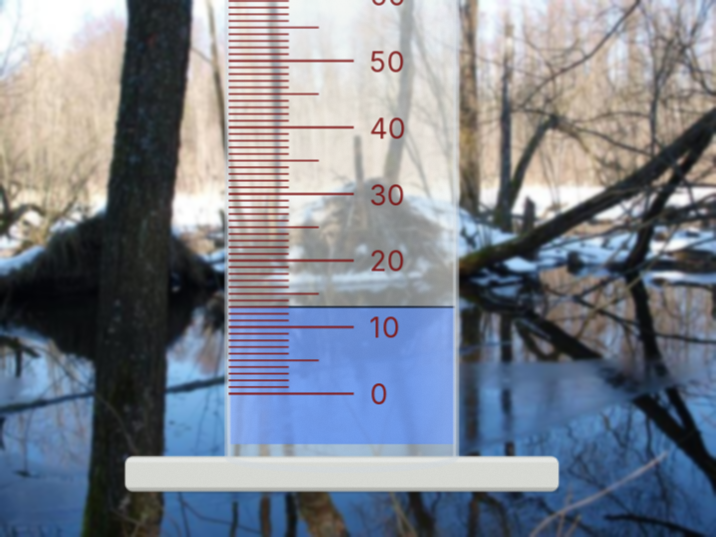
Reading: 13 mL
